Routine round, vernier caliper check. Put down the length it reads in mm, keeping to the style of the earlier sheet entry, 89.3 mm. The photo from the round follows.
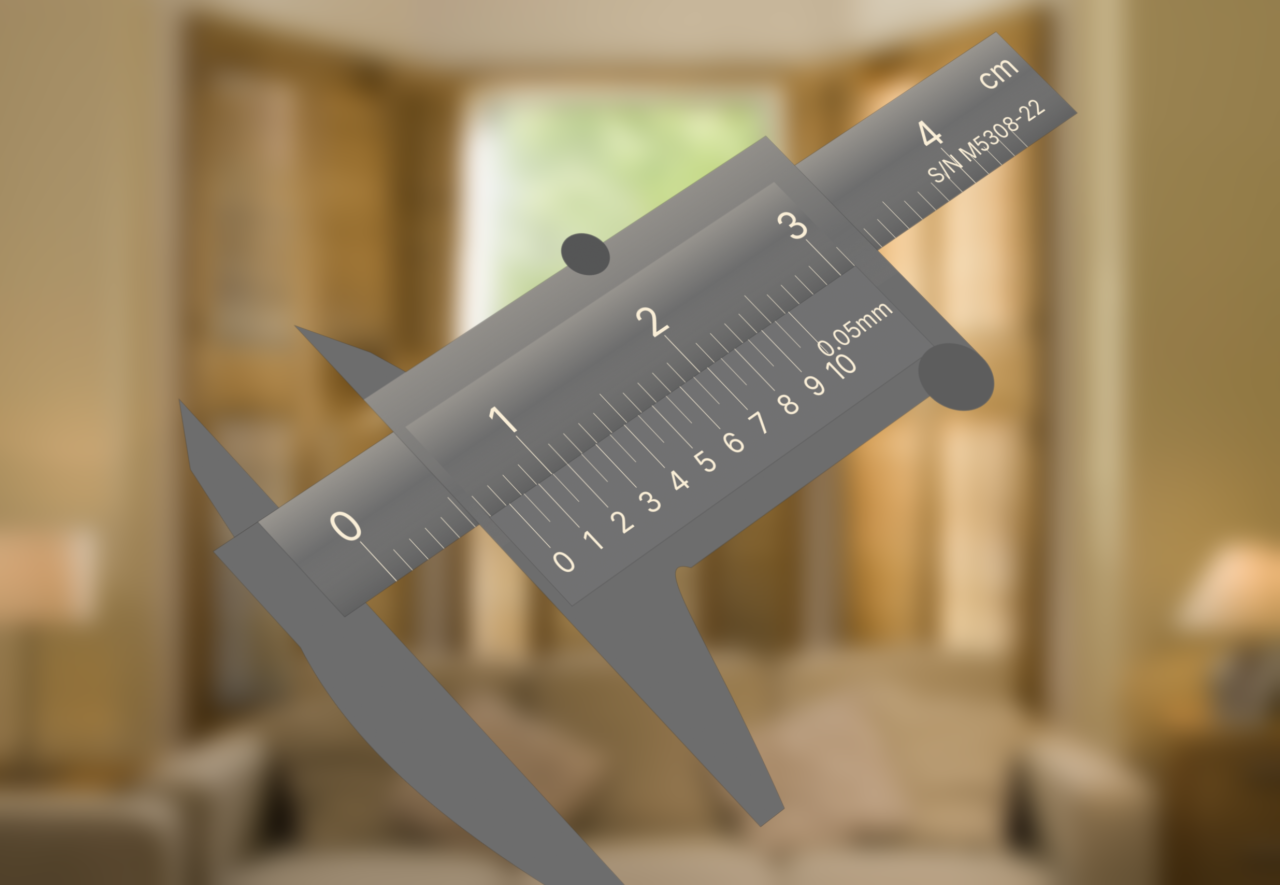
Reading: 7.2 mm
